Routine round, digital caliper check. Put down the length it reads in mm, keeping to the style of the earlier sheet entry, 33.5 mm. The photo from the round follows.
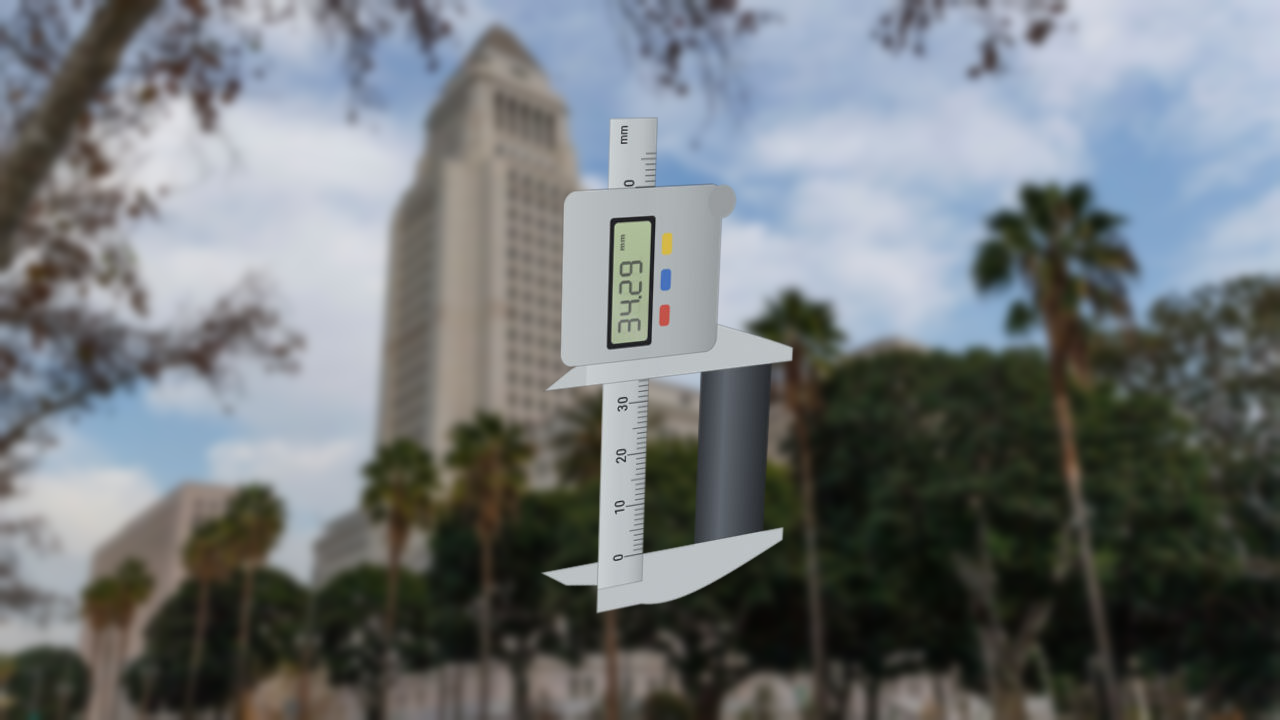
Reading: 34.29 mm
